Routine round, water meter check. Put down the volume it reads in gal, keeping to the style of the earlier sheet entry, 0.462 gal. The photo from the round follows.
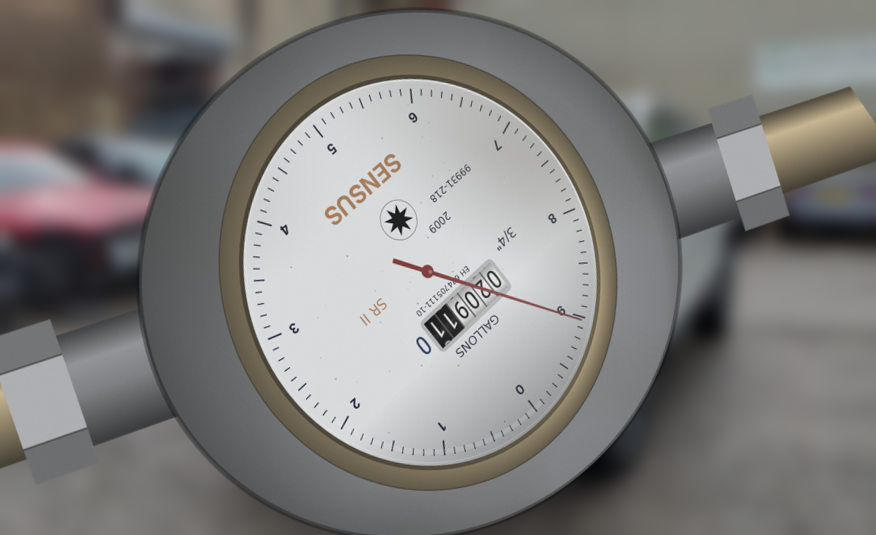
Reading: 209109.0 gal
